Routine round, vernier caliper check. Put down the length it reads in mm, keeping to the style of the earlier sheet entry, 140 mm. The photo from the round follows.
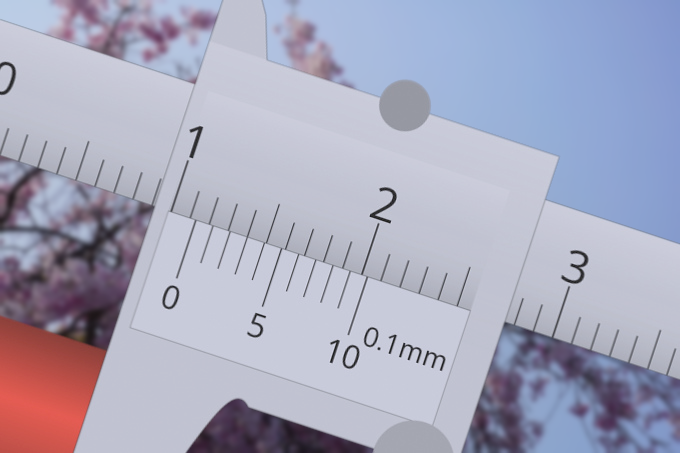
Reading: 11.3 mm
